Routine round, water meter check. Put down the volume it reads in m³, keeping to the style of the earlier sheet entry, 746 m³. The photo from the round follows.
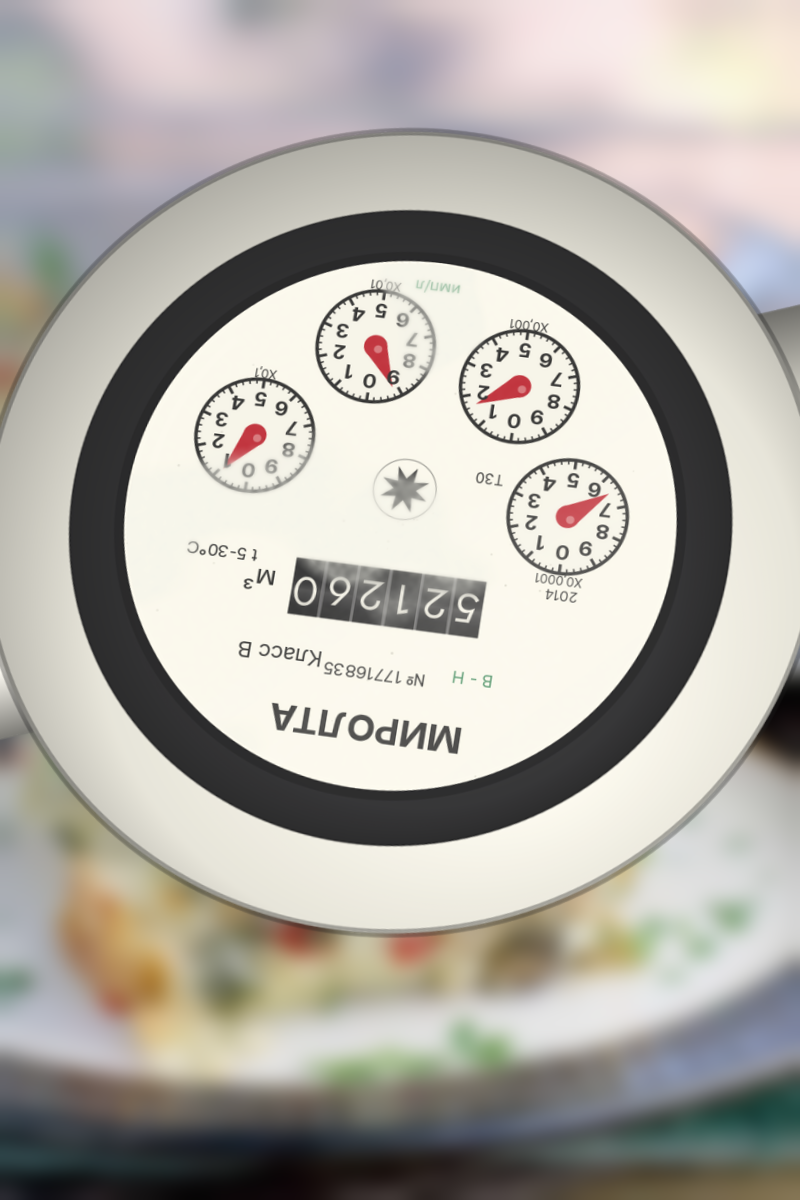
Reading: 521260.0916 m³
